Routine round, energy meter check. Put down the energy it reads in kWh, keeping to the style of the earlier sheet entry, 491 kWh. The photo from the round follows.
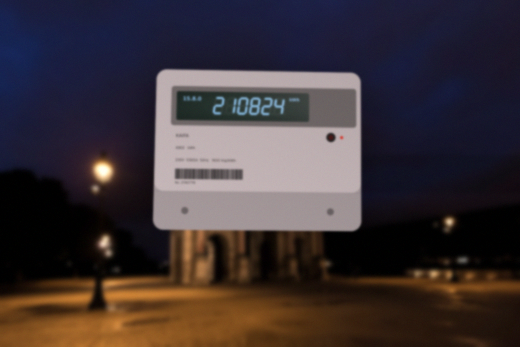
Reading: 210824 kWh
